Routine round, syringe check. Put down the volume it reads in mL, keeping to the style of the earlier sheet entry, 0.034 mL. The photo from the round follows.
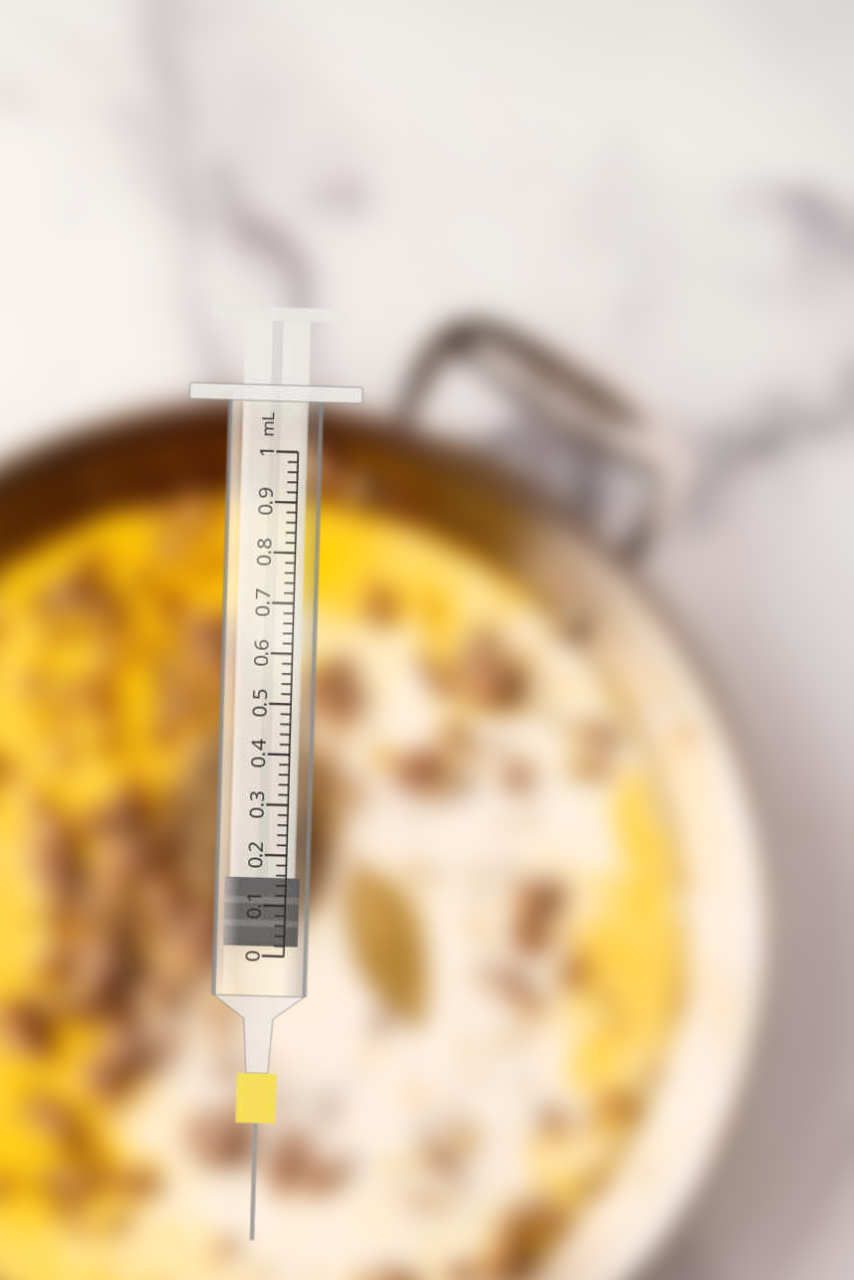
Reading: 0.02 mL
